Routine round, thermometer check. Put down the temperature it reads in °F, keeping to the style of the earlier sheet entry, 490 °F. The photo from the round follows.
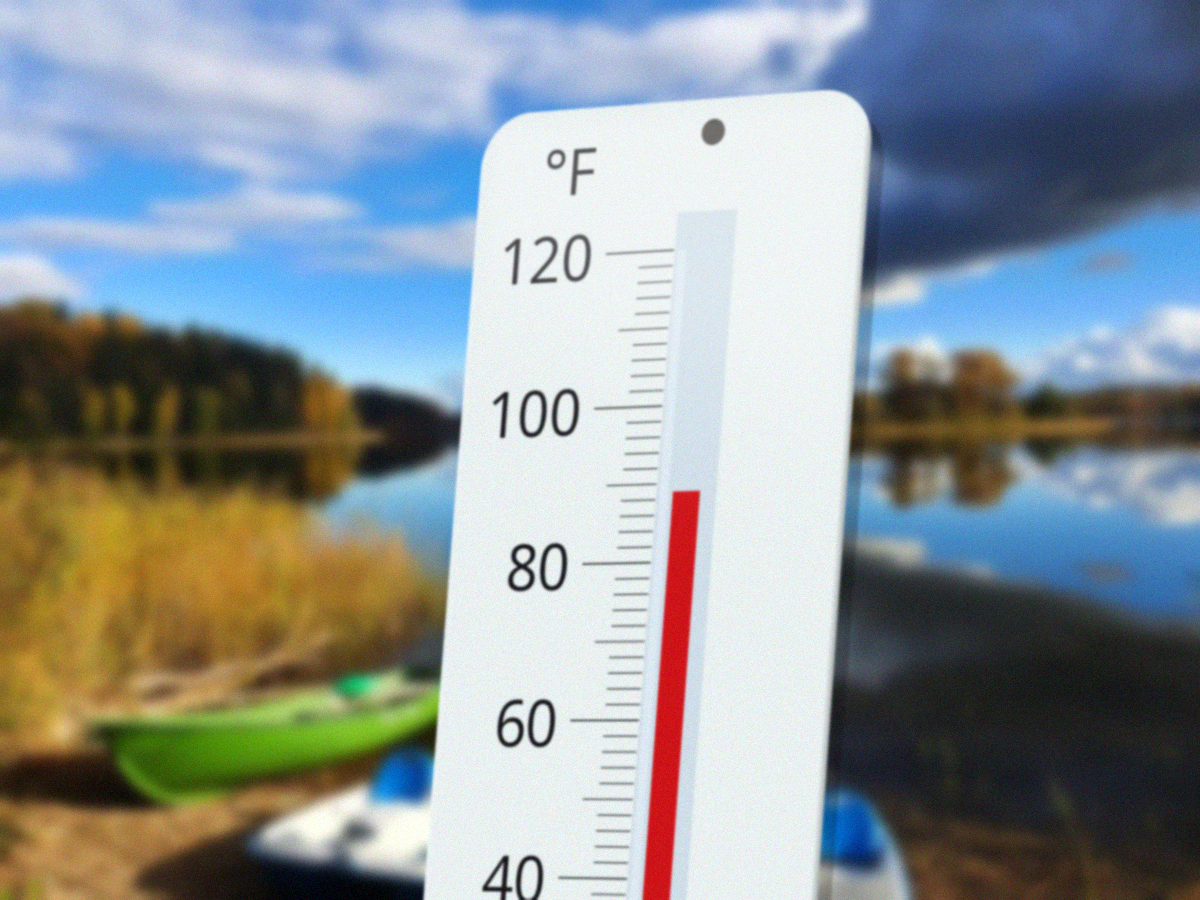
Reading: 89 °F
